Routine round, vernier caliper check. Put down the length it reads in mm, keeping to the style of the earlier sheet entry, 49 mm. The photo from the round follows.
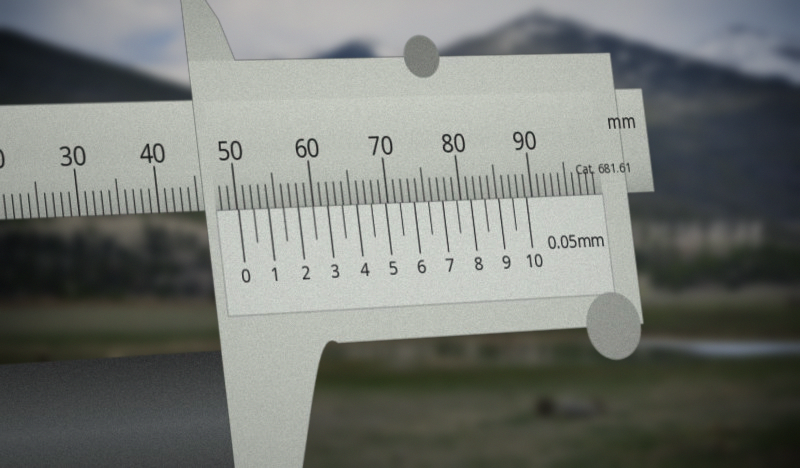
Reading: 50.2 mm
